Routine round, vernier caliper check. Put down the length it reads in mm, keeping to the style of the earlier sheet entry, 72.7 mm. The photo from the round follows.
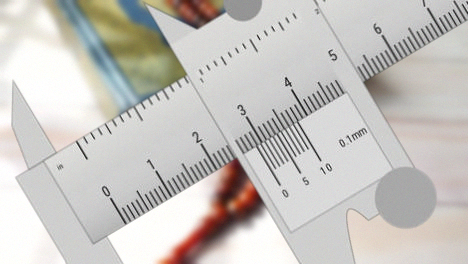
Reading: 28.8 mm
